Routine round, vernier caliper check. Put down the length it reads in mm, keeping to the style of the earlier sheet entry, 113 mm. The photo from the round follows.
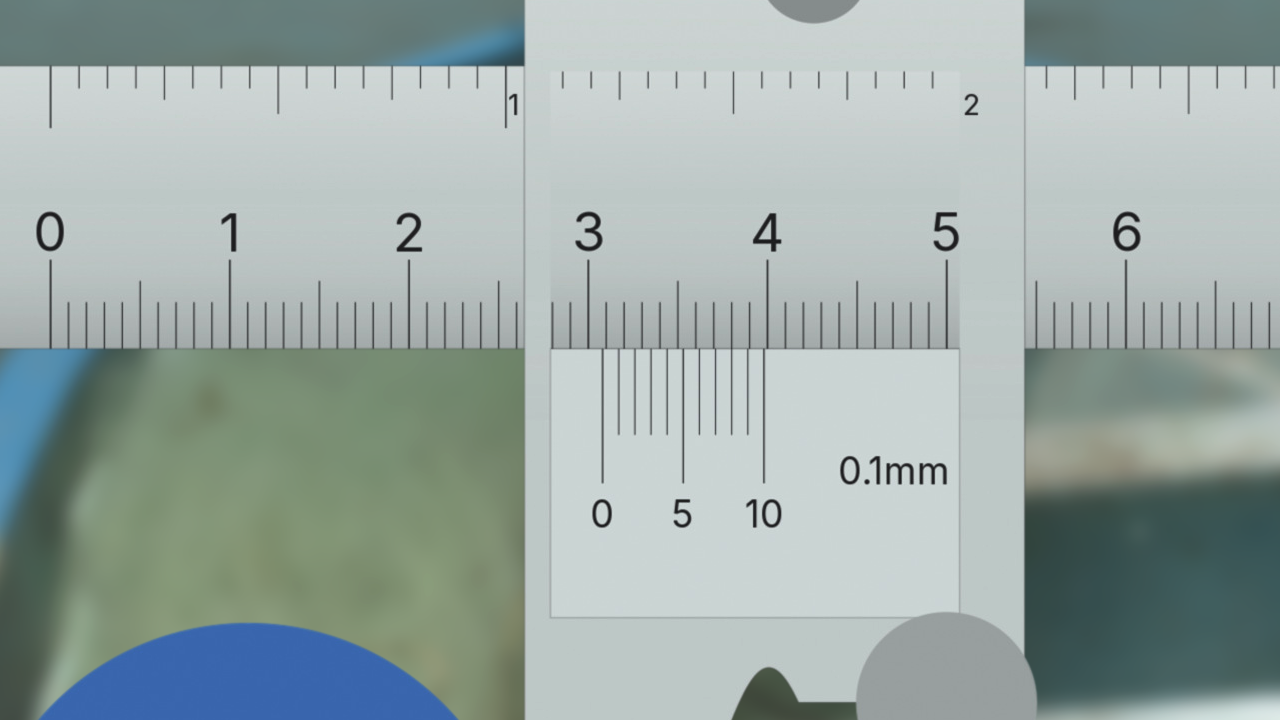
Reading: 30.8 mm
